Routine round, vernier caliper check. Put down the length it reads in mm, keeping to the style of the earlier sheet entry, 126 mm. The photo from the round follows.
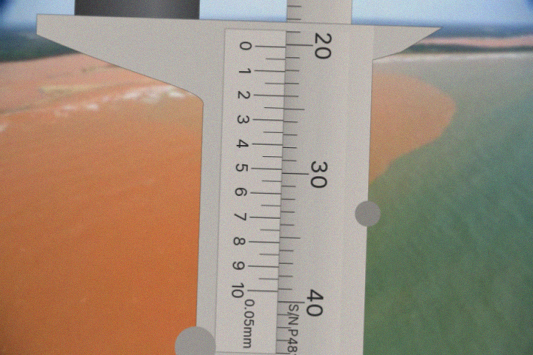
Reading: 20.2 mm
